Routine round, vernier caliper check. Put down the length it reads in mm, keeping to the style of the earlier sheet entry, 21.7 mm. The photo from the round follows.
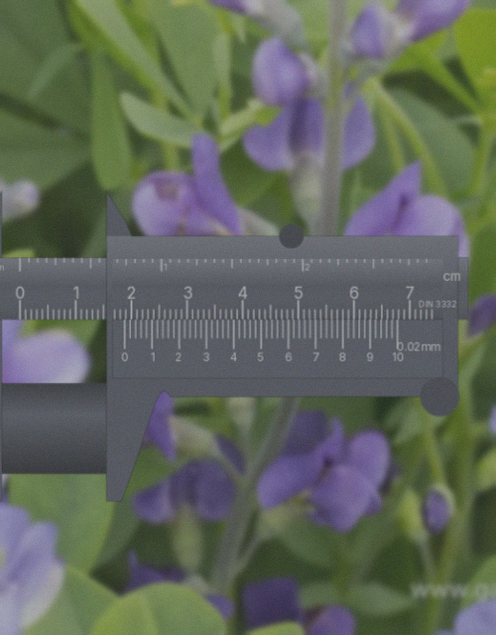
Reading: 18.8 mm
